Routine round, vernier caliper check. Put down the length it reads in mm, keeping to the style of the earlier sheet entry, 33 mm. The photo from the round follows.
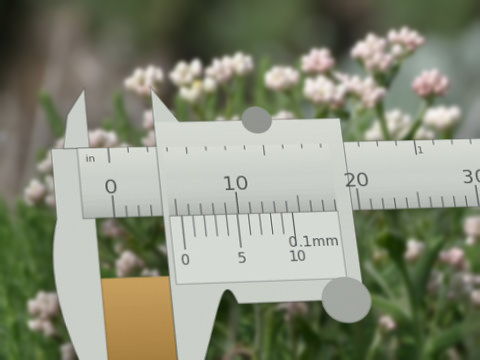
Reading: 5.4 mm
